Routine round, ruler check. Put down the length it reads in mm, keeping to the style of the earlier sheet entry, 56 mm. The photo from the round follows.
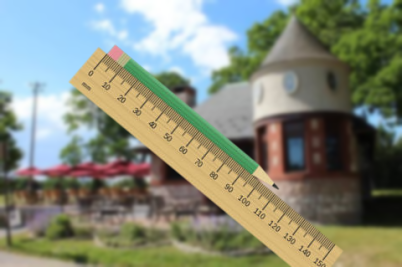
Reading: 110 mm
